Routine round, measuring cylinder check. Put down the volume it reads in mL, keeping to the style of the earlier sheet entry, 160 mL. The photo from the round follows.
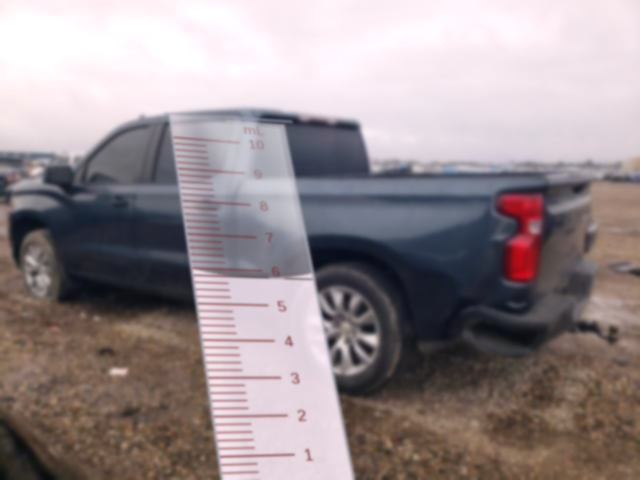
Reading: 5.8 mL
